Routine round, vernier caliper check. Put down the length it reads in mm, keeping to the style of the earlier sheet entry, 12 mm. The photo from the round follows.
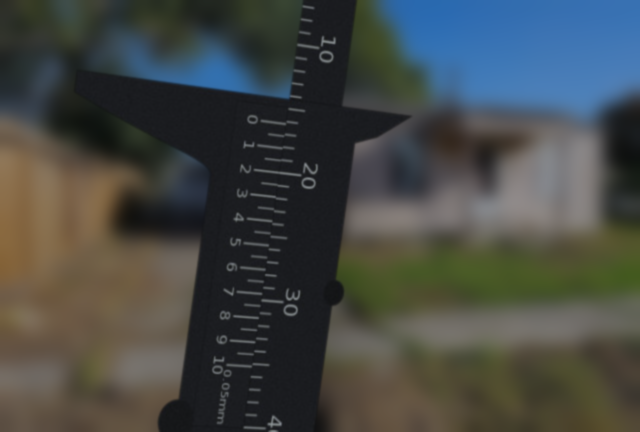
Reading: 16.2 mm
